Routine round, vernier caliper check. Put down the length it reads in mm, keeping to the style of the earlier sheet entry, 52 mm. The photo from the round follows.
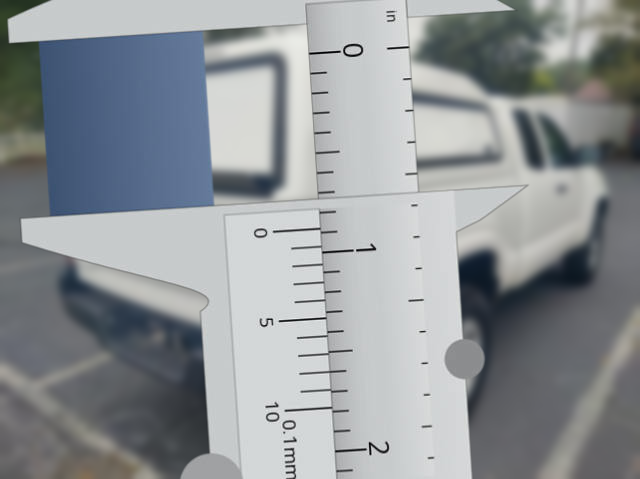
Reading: 8.8 mm
